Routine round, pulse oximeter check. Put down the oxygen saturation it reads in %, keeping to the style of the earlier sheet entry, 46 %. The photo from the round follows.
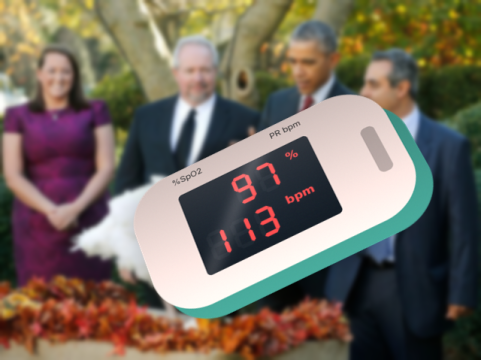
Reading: 97 %
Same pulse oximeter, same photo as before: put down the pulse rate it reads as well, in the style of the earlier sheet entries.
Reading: 113 bpm
